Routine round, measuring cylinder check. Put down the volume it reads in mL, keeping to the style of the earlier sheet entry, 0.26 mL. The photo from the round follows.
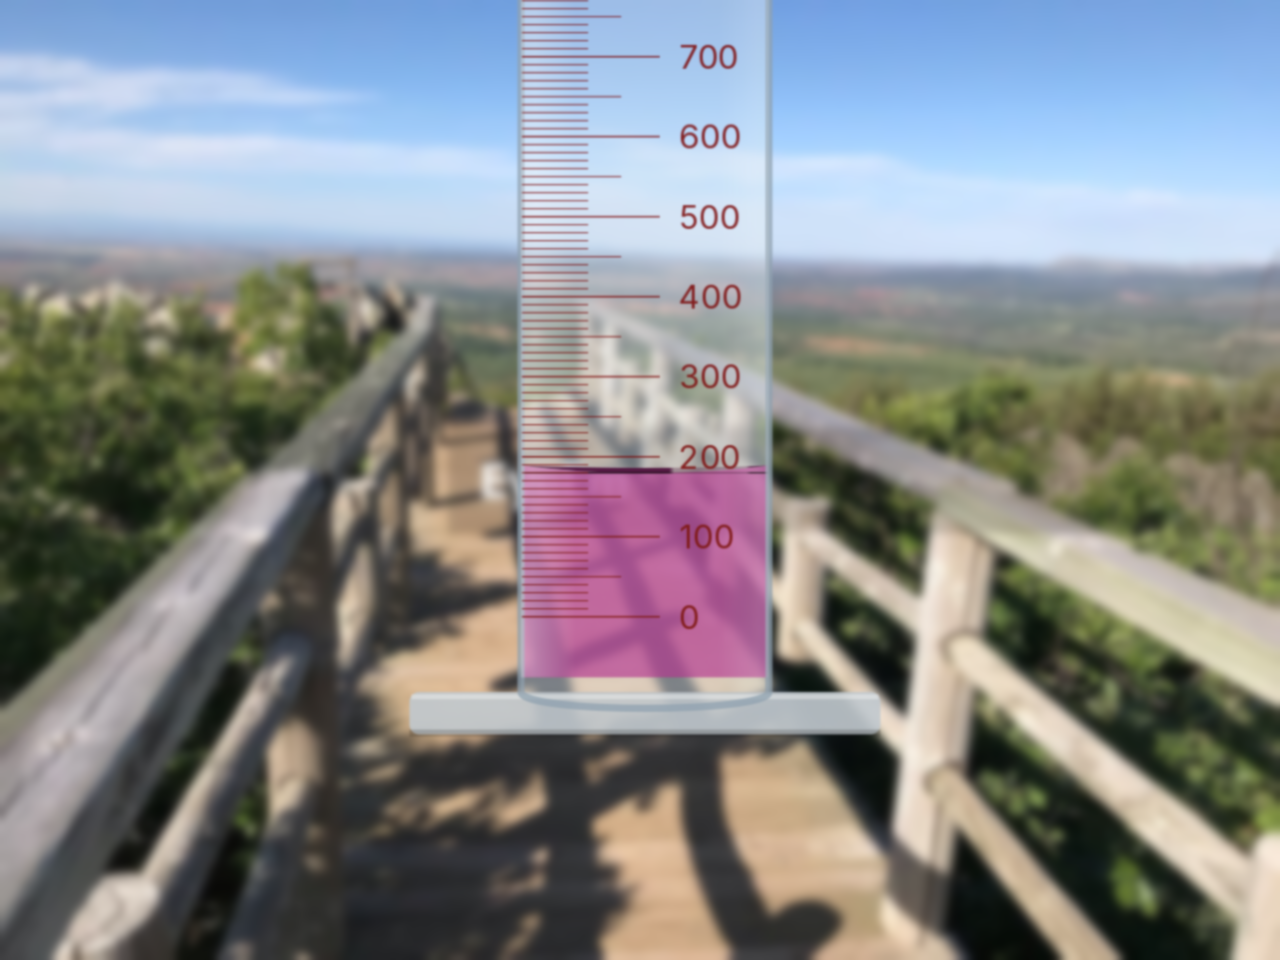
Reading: 180 mL
